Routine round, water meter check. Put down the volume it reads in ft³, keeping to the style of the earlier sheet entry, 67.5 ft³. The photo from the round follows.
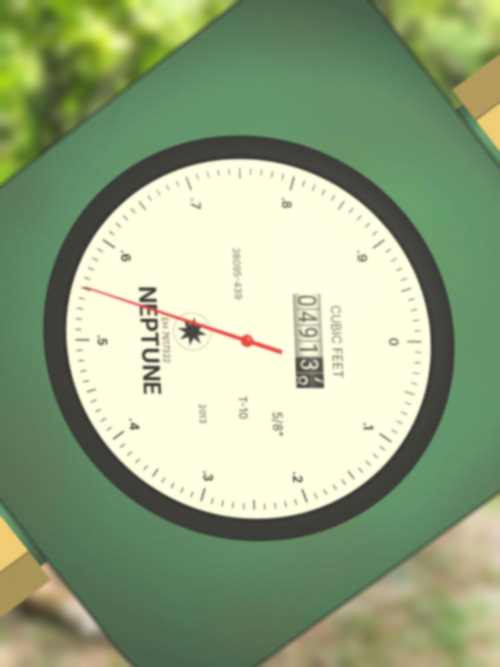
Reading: 49137.55 ft³
